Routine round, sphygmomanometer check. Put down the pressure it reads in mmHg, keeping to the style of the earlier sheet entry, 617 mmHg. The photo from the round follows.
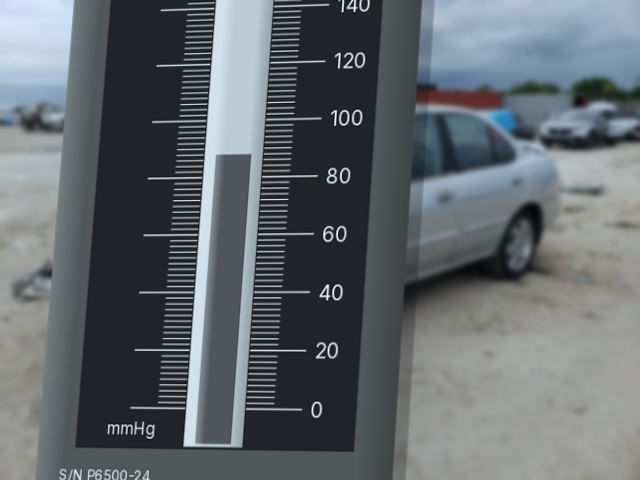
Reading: 88 mmHg
